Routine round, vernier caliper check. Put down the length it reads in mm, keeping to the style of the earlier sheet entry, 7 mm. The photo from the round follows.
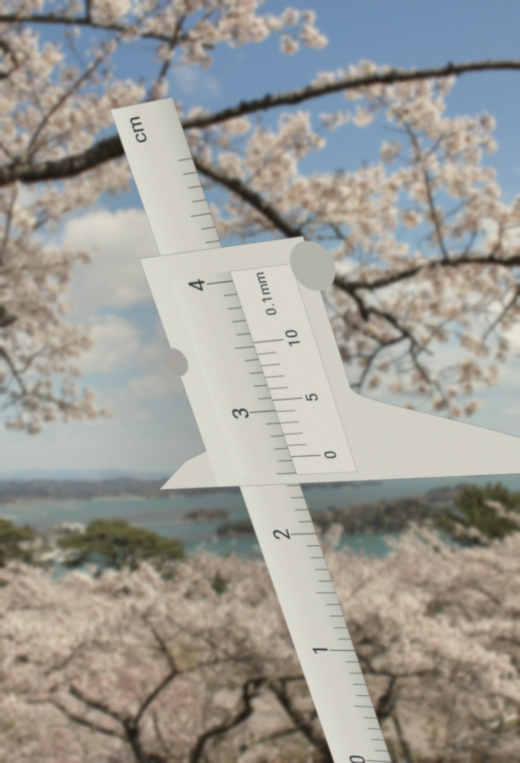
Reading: 26.3 mm
